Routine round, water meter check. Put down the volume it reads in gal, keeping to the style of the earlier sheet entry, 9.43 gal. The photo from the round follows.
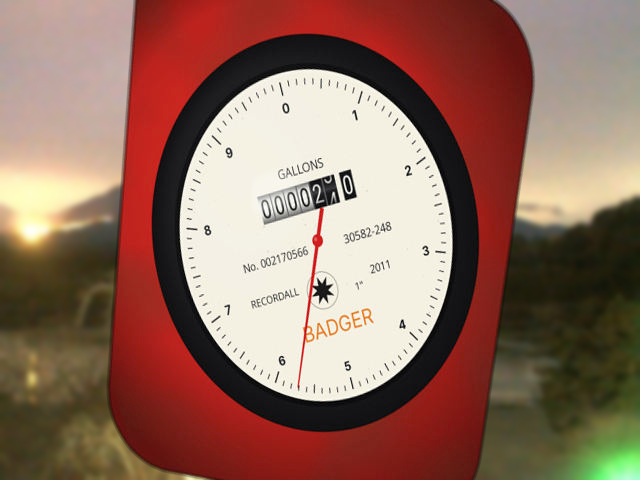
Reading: 235.7 gal
